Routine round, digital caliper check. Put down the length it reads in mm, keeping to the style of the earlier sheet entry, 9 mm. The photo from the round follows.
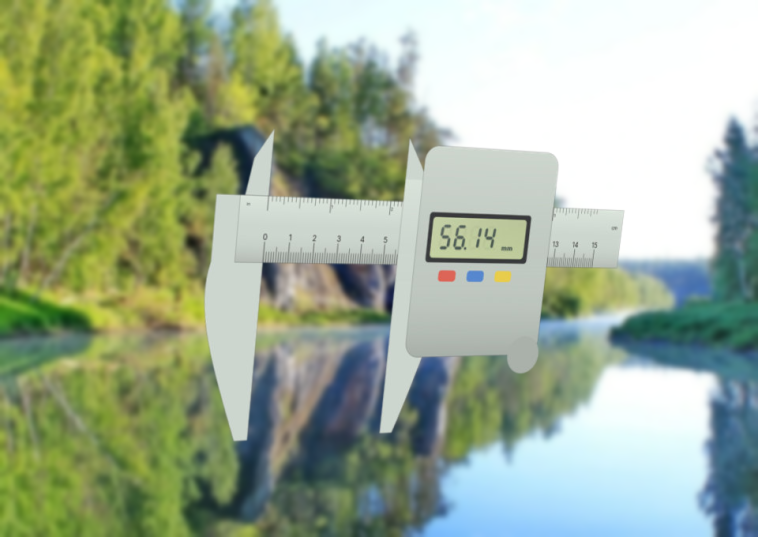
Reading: 56.14 mm
